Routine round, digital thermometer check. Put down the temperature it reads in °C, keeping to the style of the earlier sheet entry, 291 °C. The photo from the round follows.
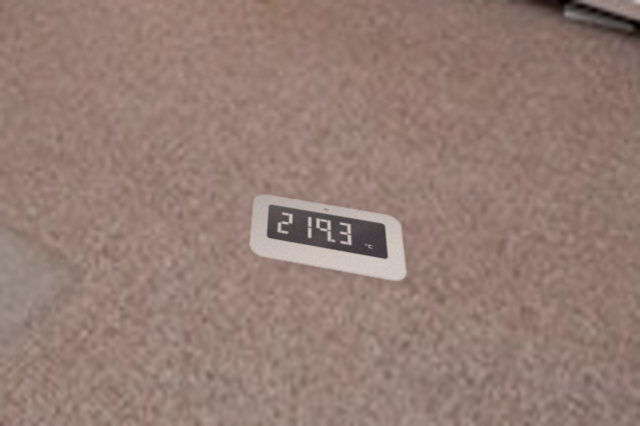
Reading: 219.3 °C
